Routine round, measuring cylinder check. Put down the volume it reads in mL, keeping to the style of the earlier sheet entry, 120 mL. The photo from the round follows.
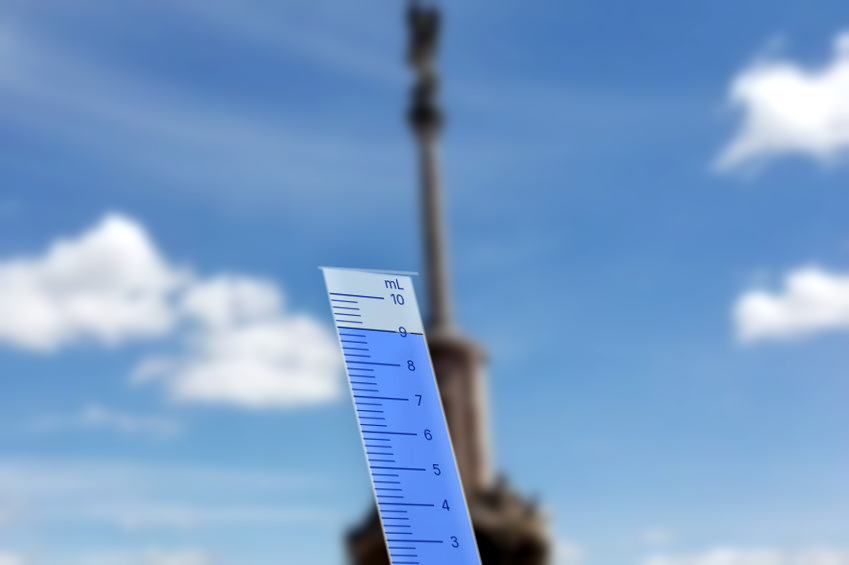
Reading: 9 mL
